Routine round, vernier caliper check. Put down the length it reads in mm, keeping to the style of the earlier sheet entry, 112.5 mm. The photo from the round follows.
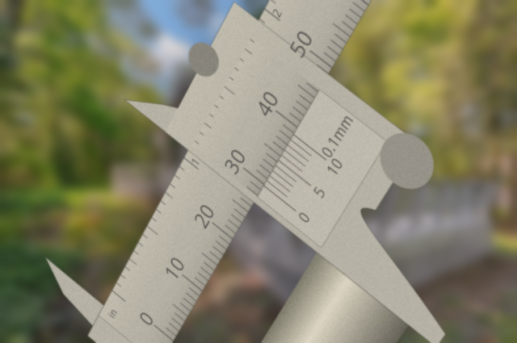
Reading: 29.8 mm
